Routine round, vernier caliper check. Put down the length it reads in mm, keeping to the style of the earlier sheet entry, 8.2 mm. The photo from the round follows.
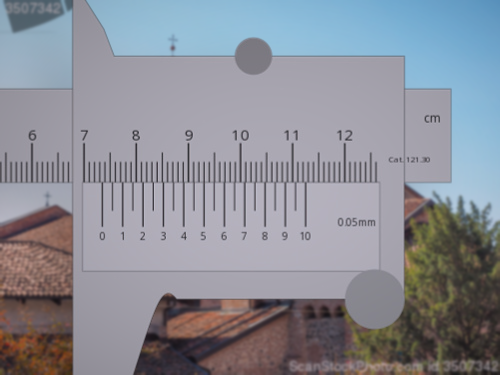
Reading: 73.5 mm
